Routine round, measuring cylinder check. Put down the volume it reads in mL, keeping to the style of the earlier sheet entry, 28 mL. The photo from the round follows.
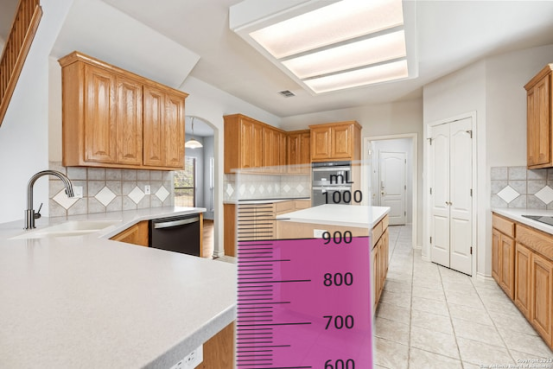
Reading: 900 mL
